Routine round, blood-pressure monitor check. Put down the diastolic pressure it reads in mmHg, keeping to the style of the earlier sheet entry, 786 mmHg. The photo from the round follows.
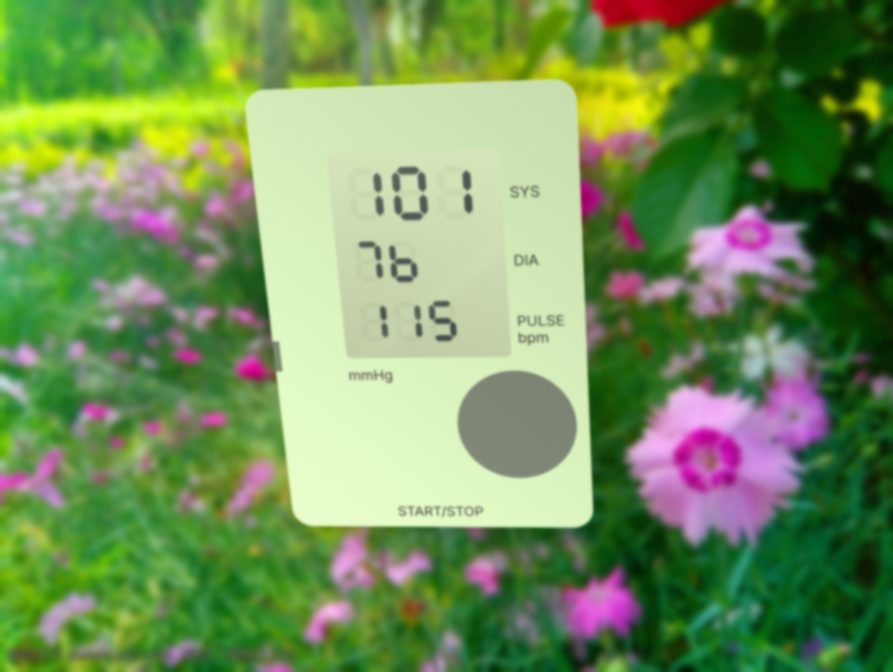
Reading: 76 mmHg
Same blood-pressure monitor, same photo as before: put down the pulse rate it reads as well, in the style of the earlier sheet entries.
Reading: 115 bpm
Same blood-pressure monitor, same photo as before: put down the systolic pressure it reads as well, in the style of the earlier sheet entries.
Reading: 101 mmHg
